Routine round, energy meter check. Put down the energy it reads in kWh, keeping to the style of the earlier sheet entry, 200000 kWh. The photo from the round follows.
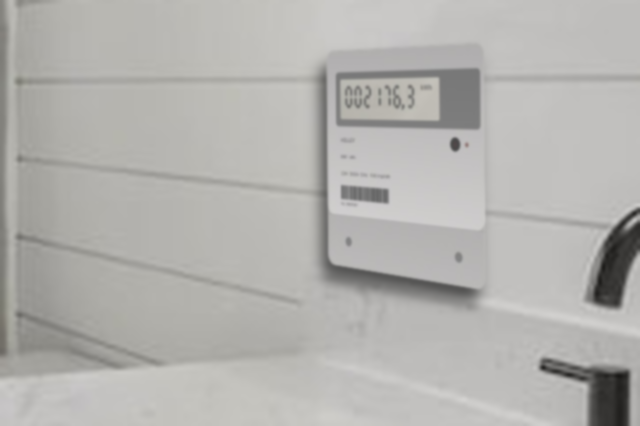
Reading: 2176.3 kWh
